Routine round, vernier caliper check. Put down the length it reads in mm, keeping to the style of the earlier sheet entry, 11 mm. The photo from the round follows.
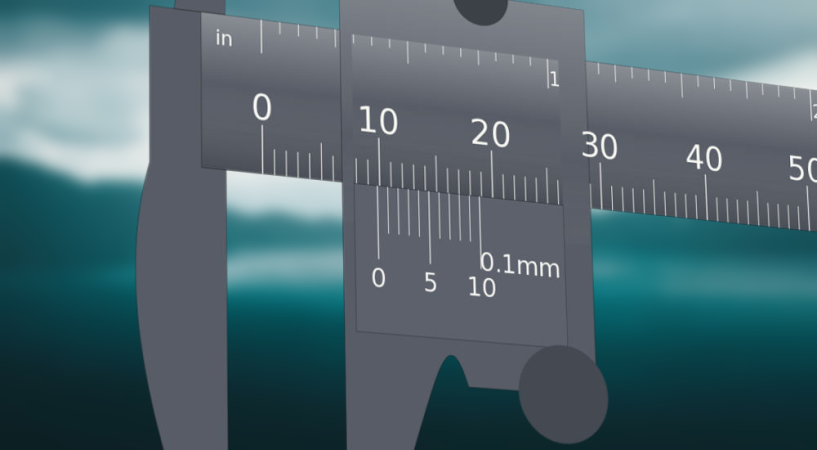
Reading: 9.8 mm
